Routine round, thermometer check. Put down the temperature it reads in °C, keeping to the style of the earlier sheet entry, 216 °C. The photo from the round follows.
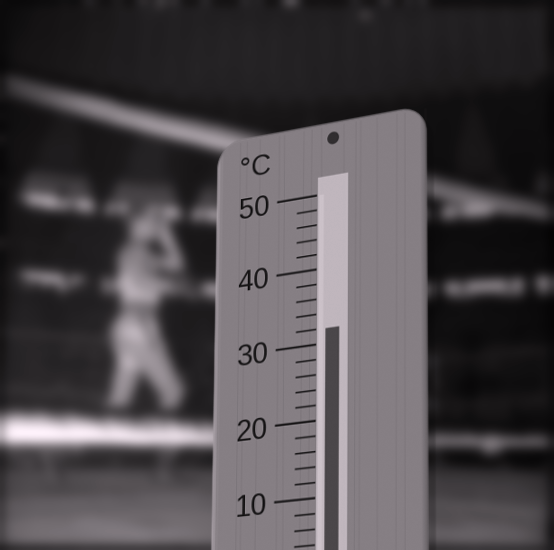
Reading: 32 °C
